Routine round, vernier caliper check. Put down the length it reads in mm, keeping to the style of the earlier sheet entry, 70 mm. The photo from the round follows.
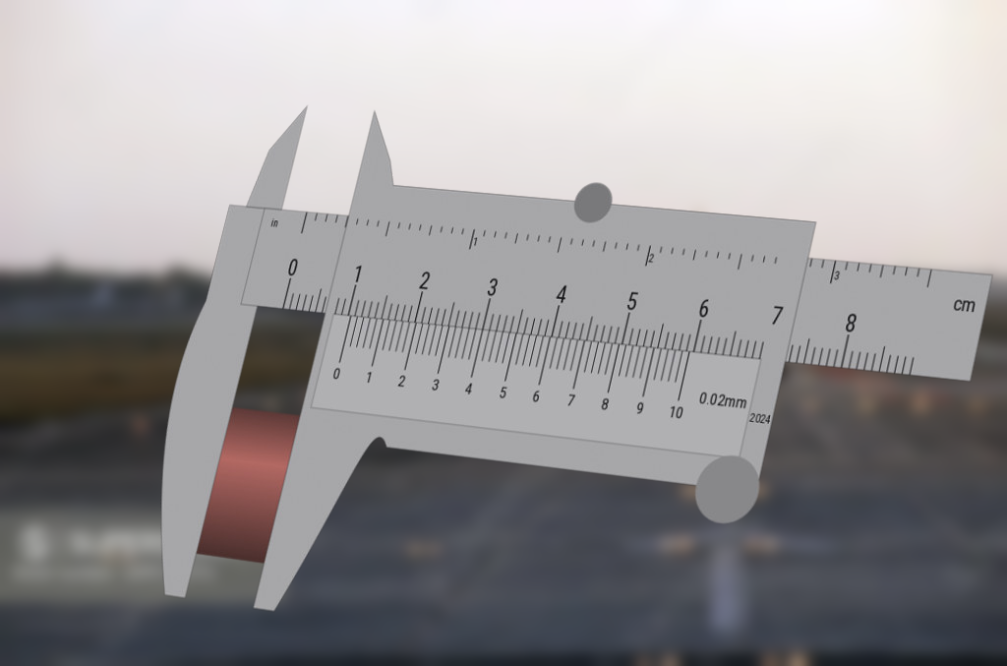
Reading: 10.4 mm
